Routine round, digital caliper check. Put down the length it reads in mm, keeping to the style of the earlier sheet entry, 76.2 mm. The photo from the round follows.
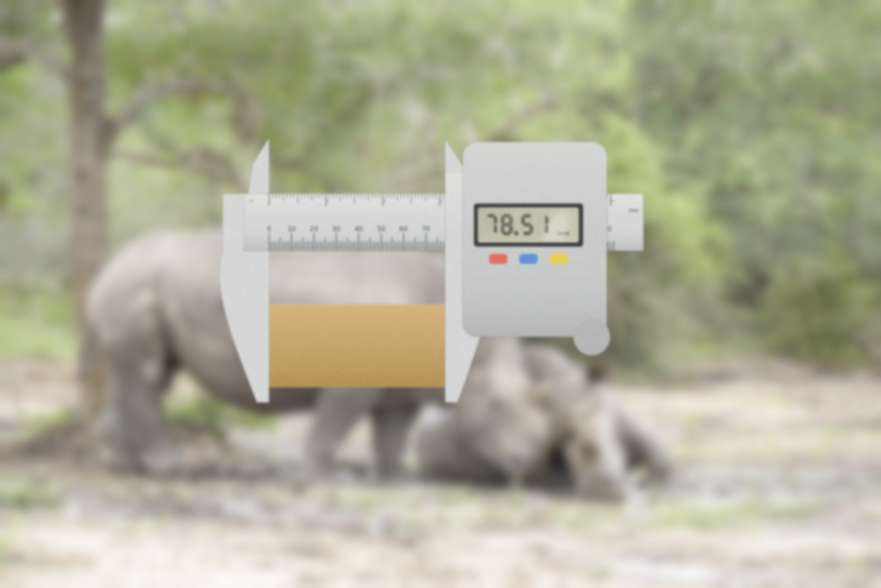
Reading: 78.51 mm
